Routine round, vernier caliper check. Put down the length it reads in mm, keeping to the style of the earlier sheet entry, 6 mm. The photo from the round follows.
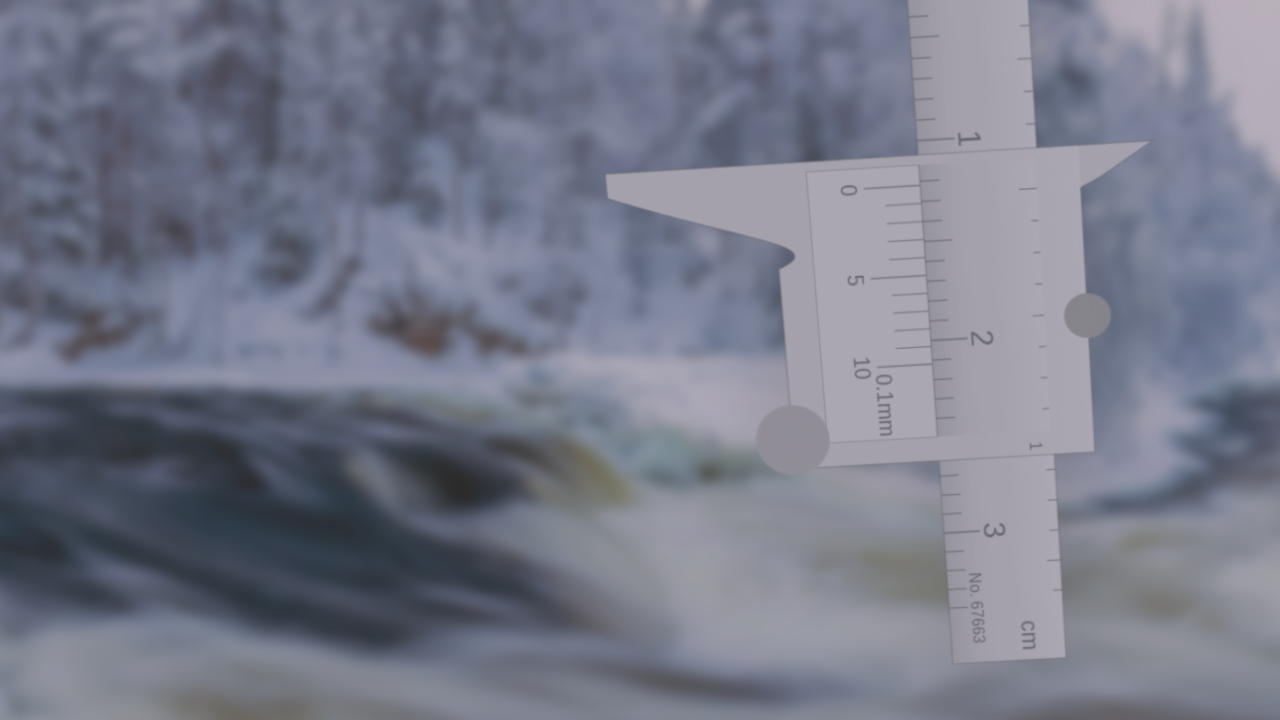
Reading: 12.2 mm
